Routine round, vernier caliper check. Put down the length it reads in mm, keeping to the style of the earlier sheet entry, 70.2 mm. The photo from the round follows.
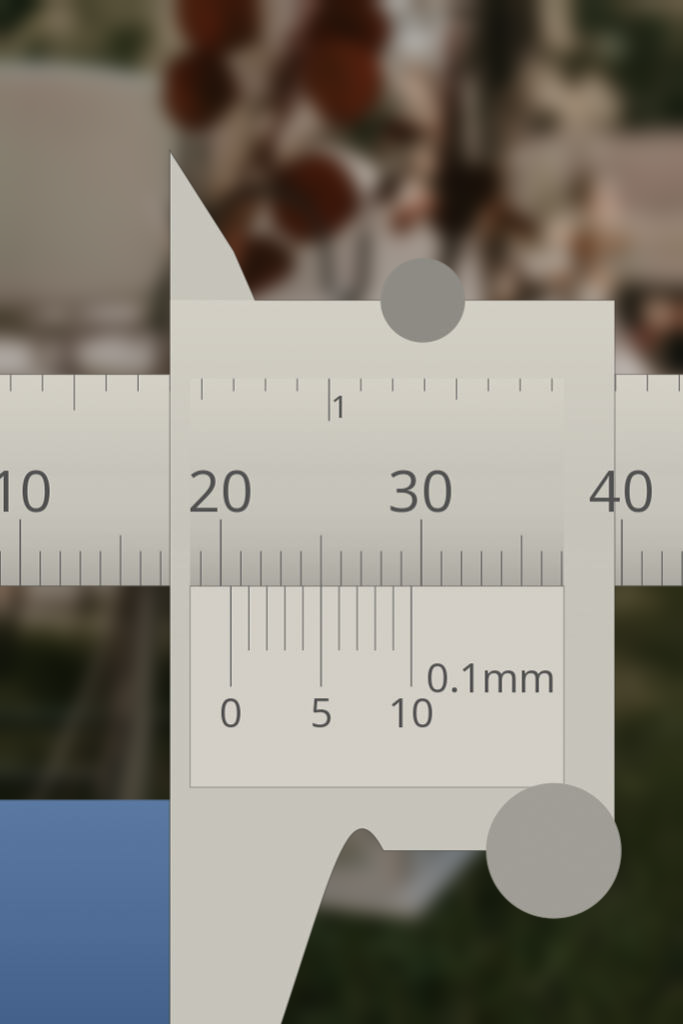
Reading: 20.5 mm
